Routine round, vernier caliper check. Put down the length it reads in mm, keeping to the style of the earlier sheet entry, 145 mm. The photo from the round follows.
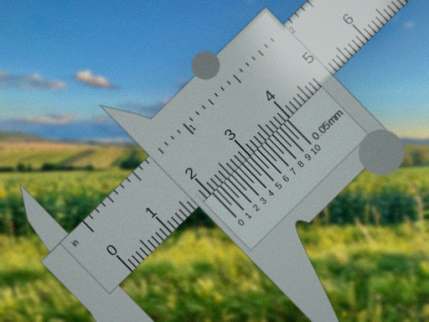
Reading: 20.4 mm
